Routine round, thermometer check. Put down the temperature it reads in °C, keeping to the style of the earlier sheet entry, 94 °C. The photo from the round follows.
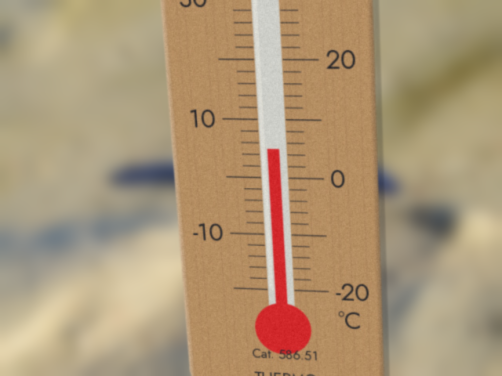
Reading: 5 °C
